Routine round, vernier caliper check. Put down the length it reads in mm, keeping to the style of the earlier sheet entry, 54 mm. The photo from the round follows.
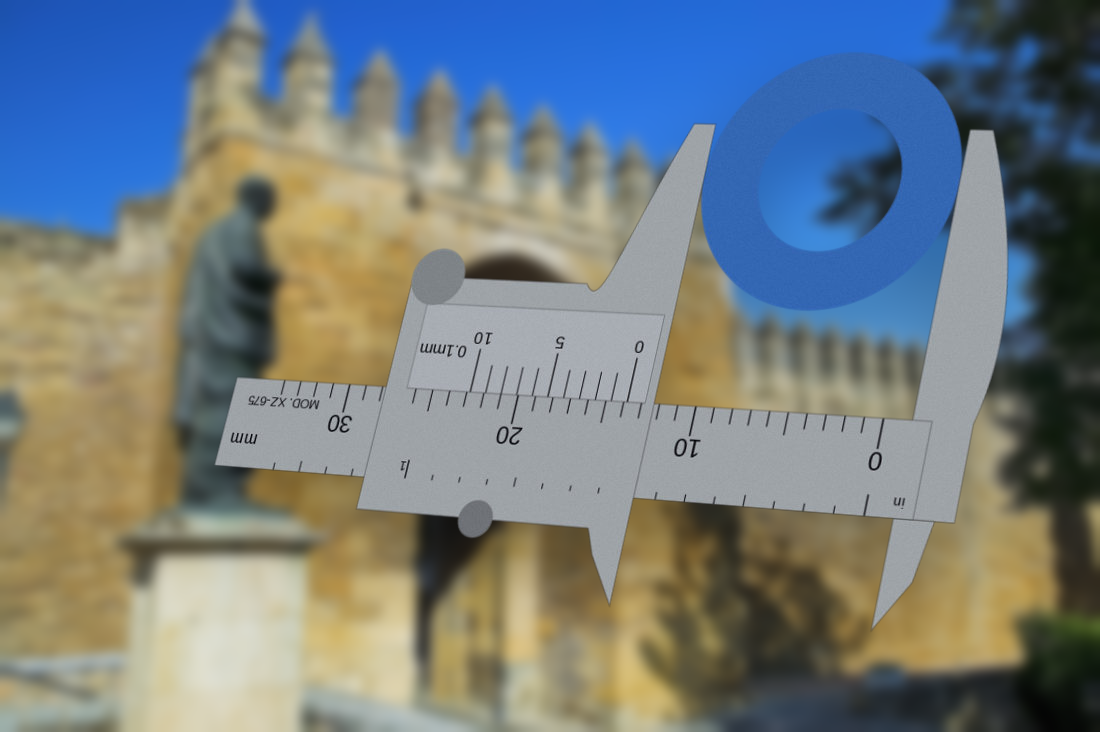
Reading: 13.8 mm
